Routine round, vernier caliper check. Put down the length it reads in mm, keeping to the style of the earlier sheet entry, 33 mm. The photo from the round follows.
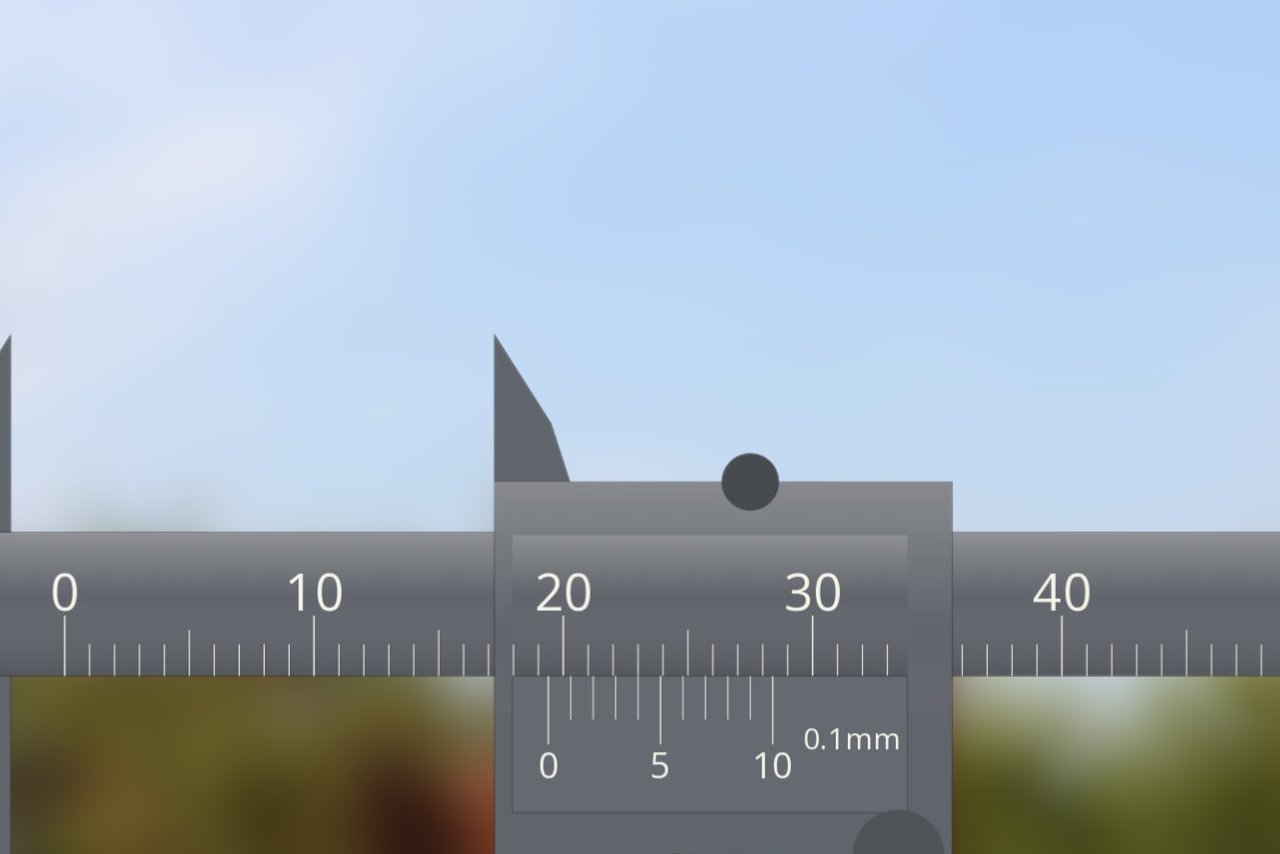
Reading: 19.4 mm
